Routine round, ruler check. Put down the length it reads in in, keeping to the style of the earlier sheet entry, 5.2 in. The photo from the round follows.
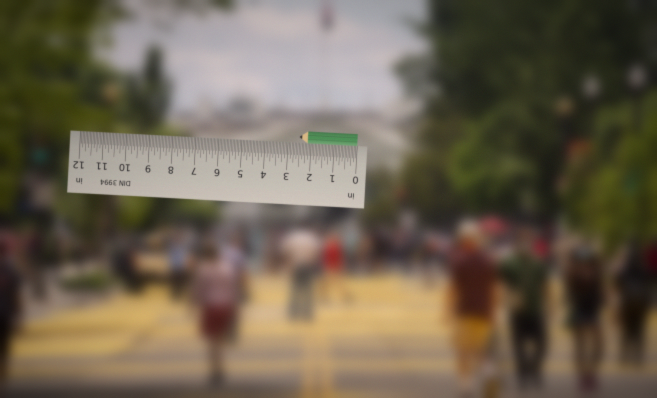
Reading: 2.5 in
